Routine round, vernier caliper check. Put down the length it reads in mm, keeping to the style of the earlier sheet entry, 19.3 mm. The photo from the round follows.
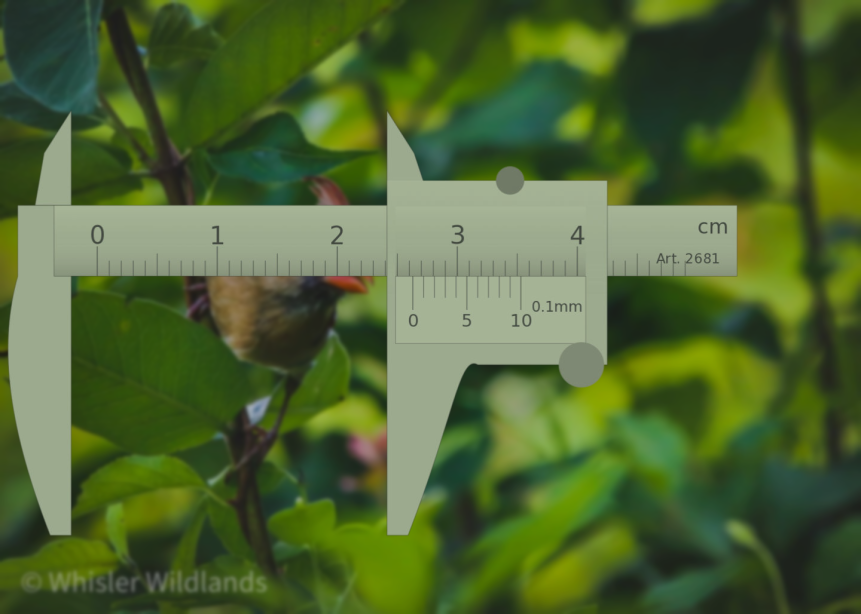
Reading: 26.3 mm
